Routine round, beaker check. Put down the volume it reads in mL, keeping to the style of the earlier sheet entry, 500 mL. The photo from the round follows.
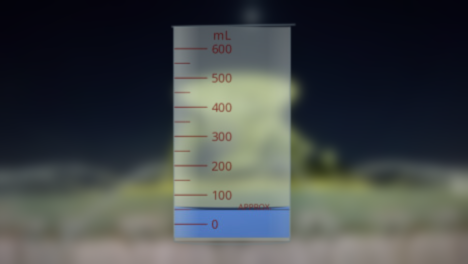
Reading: 50 mL
